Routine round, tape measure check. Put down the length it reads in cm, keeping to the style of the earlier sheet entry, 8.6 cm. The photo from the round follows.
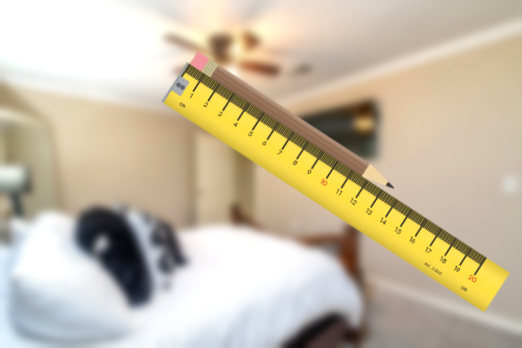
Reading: 13.5 cm
